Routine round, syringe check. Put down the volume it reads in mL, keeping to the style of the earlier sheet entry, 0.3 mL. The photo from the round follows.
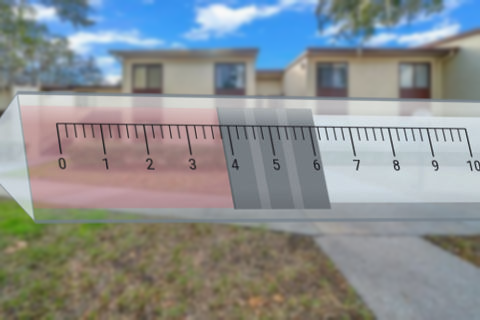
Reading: 3.8 mL
